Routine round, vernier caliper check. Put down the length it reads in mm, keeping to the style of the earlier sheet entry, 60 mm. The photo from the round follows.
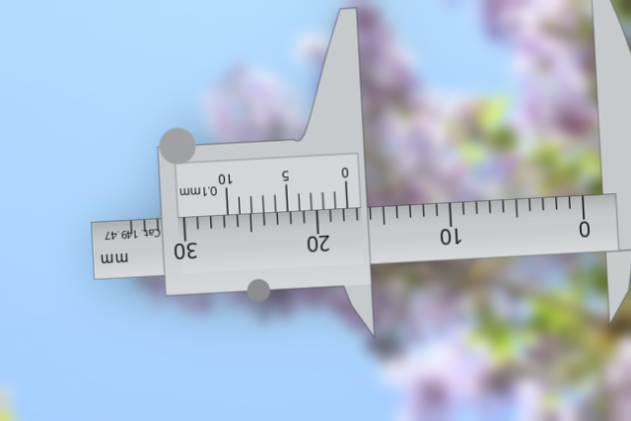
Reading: 17.7 mm
